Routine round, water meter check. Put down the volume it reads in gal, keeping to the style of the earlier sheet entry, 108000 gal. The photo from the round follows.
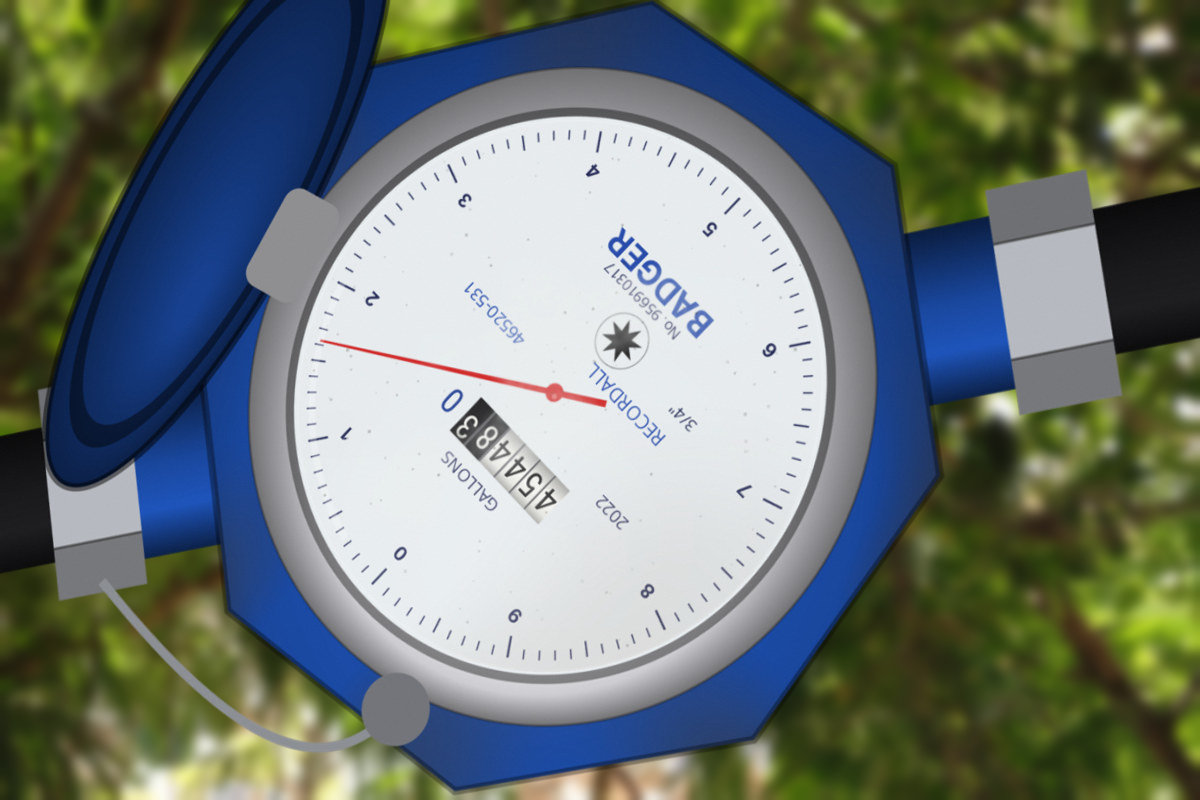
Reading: 4544831.6 gal
